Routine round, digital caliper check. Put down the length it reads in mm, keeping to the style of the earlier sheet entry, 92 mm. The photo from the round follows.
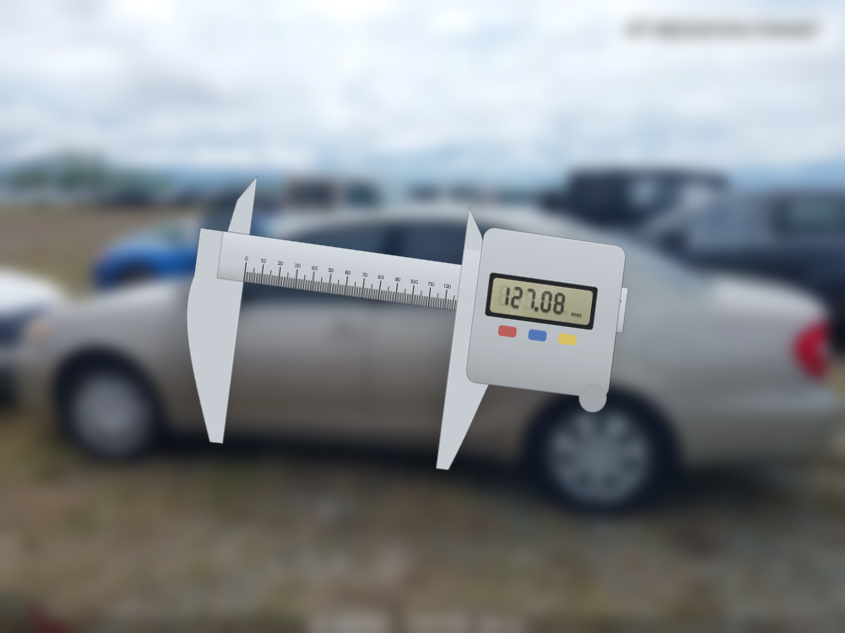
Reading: 127.08 mm
